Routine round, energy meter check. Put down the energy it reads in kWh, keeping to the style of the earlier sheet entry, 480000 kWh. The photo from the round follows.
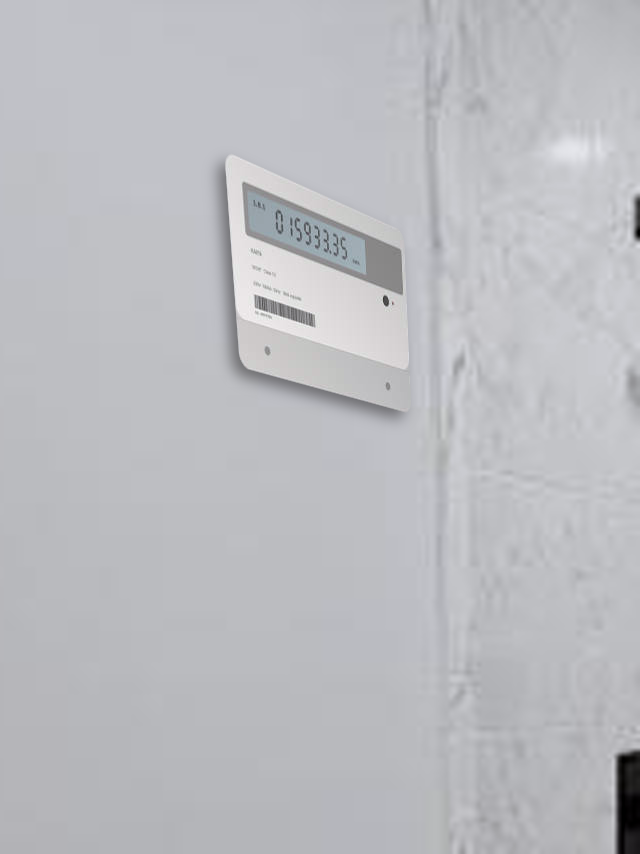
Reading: 15933.35 kWh
